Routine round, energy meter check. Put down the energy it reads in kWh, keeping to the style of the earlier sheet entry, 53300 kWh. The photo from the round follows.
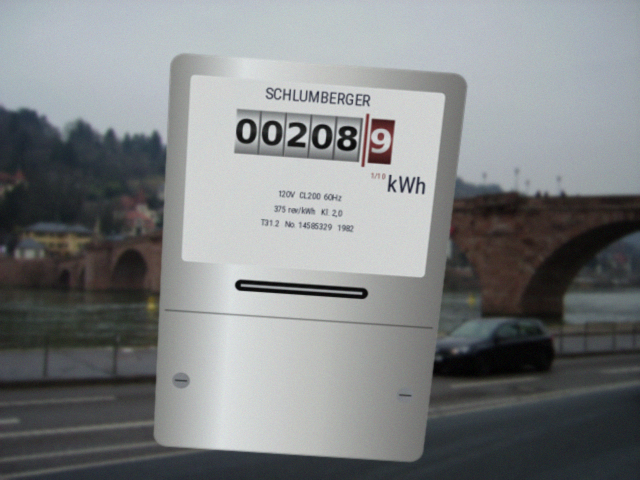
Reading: 208.9 kWh
